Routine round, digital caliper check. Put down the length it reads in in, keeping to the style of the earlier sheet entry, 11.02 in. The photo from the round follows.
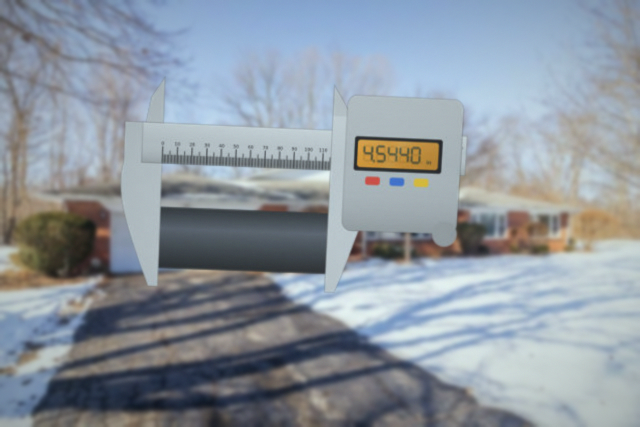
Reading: 4.5440 in
